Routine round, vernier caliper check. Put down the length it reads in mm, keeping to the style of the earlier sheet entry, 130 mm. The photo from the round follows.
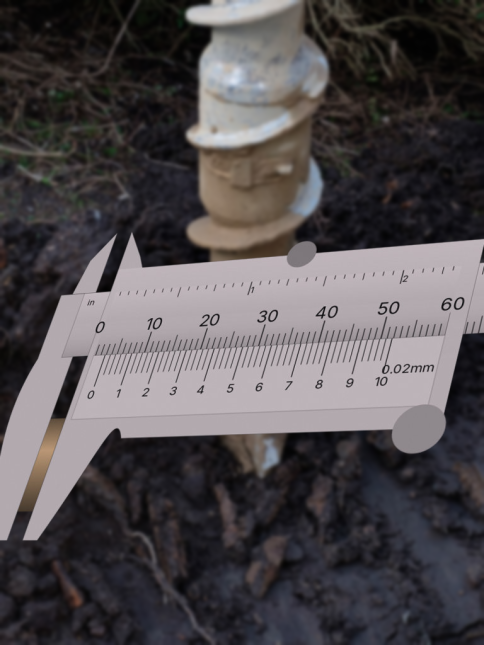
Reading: 2.8 mm
